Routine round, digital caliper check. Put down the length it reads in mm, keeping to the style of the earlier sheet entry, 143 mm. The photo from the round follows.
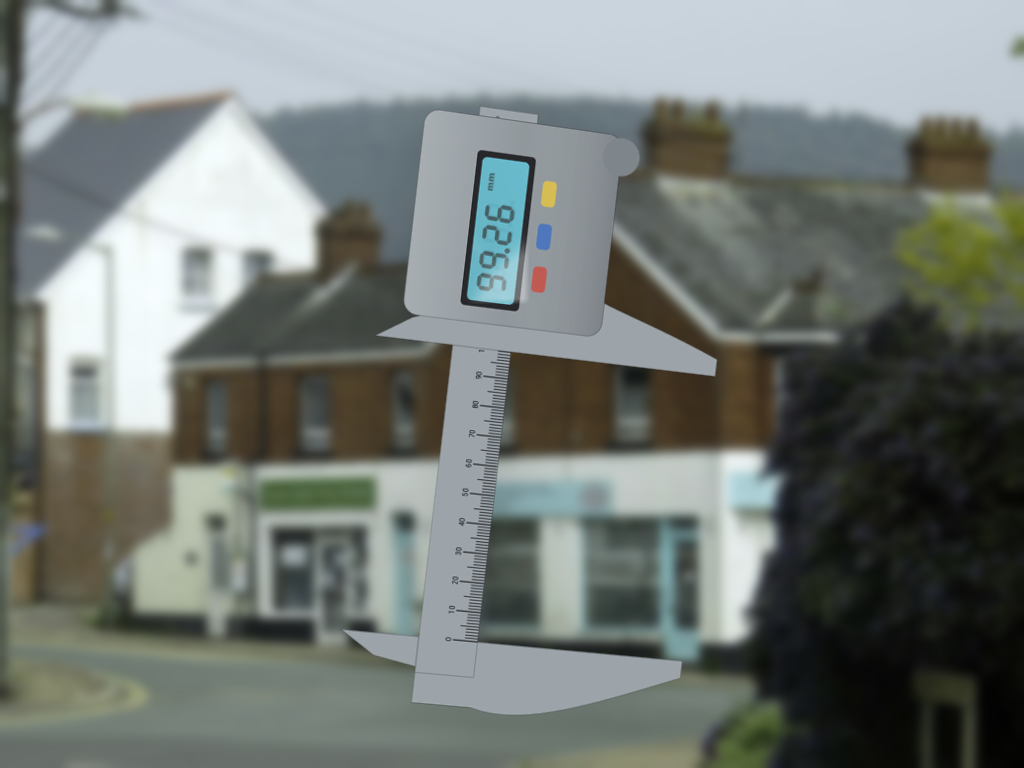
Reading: 99.26 mm
